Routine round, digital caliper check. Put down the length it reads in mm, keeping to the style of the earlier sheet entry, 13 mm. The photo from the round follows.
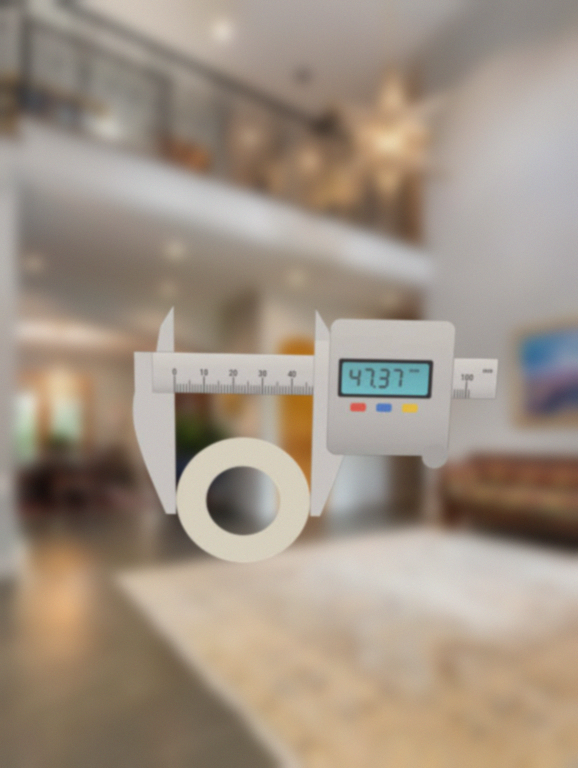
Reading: 47.37 mm
